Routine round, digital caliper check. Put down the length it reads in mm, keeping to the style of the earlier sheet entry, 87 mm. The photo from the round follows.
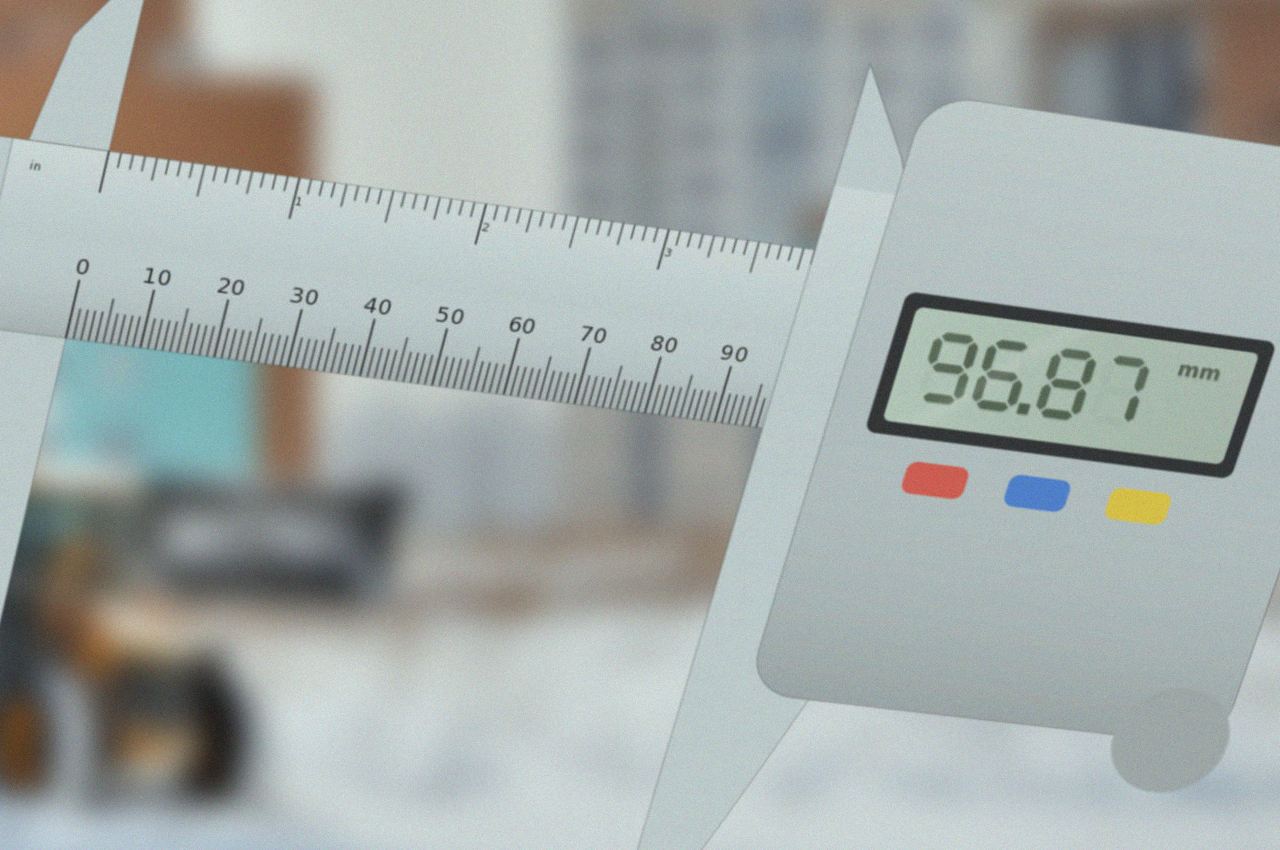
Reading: 96.87 mm
